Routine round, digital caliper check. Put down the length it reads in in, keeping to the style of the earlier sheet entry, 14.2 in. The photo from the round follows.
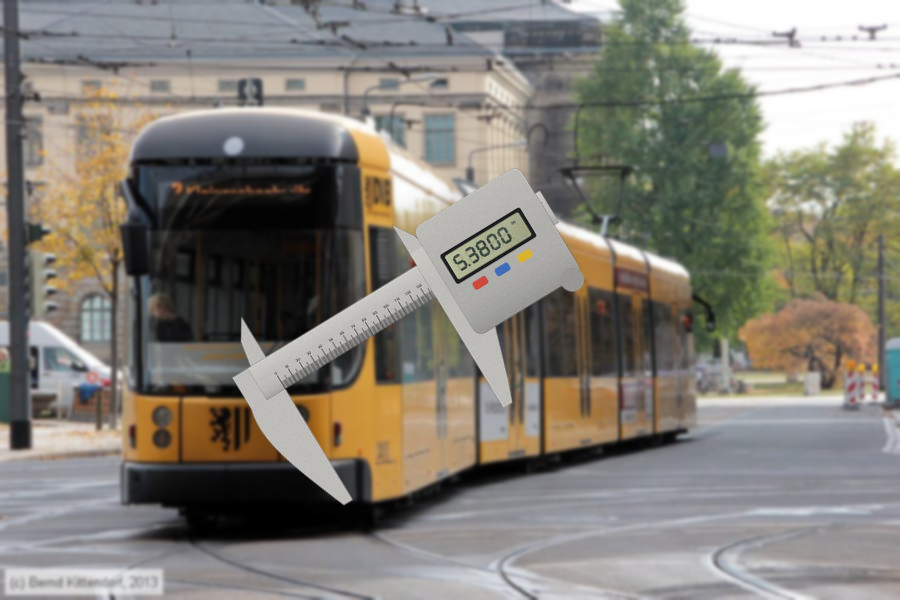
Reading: 5.3800 in
